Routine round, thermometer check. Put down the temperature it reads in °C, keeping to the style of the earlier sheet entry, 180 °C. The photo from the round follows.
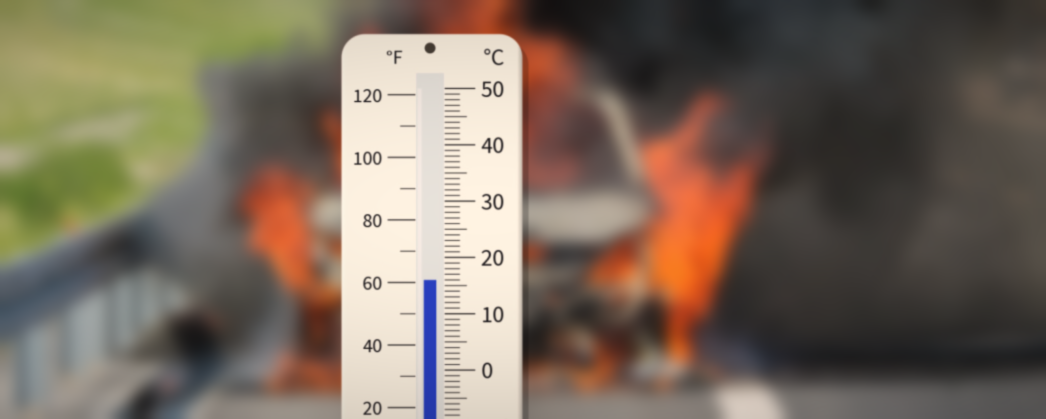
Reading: 16 °C
